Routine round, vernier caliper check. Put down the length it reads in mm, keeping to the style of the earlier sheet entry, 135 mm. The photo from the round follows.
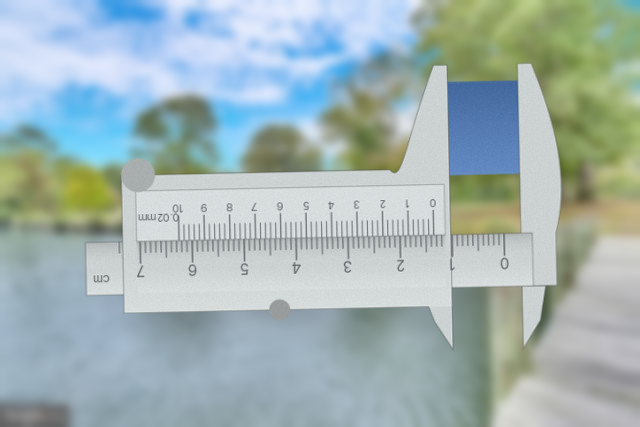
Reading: 13.5 mm
